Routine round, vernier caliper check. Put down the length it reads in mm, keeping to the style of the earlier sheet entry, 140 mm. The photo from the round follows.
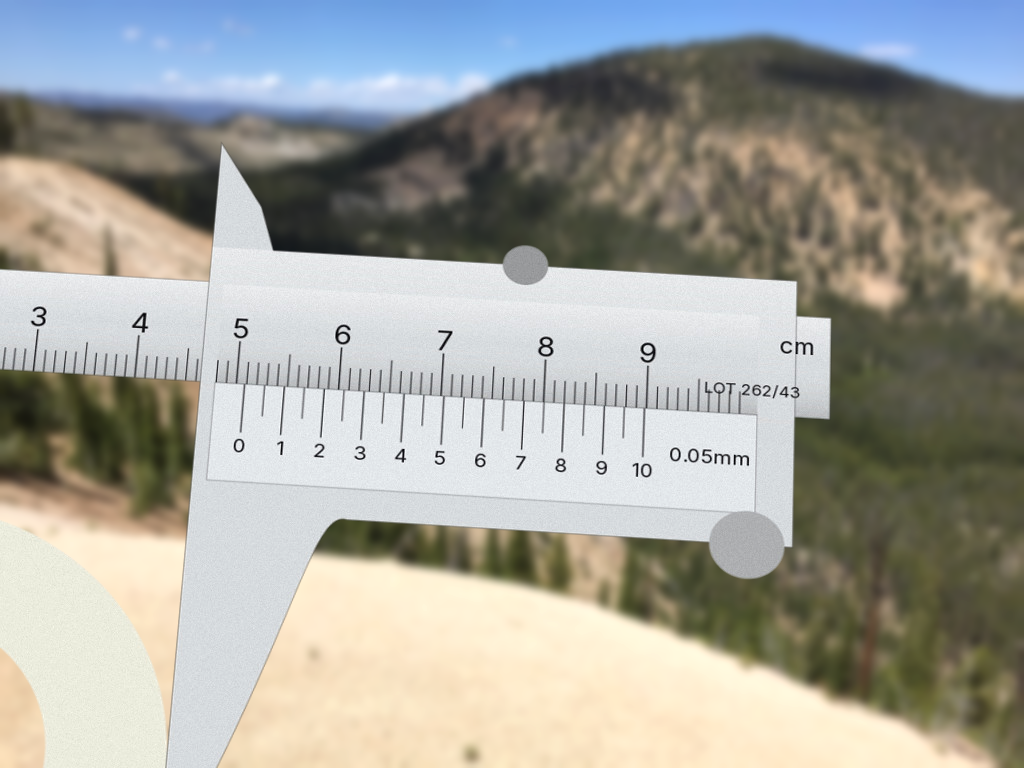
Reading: 50.8 mm
